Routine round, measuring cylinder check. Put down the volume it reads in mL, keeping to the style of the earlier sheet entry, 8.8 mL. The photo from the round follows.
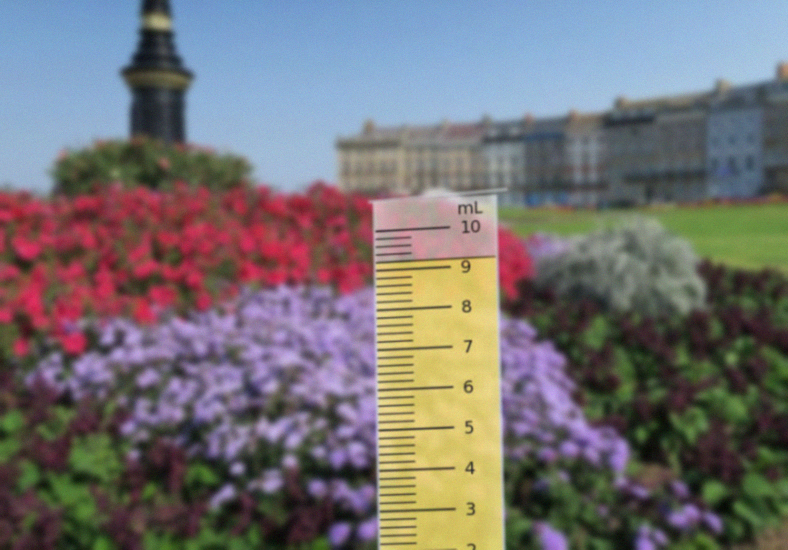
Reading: 9.2 mL
